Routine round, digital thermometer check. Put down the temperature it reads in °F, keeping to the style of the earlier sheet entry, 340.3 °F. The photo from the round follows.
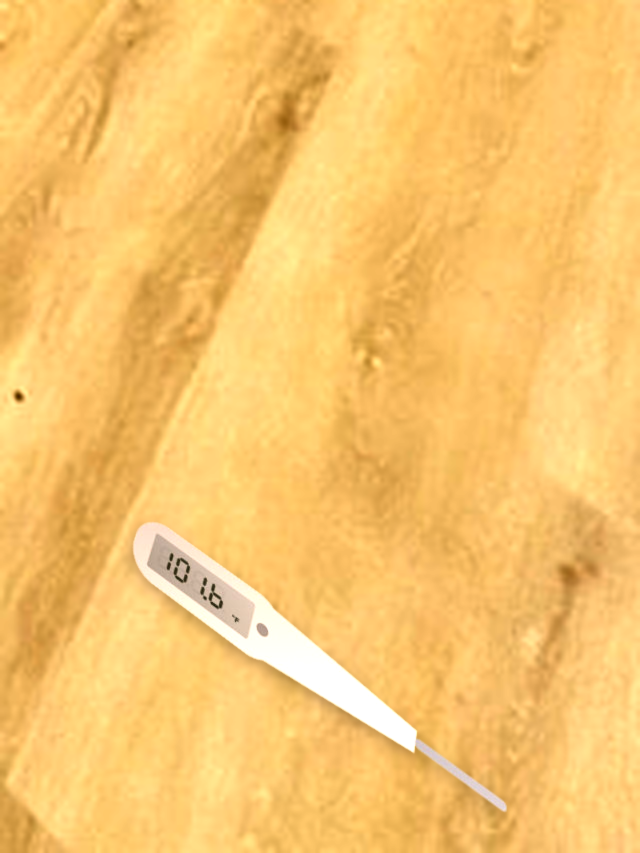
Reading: 101.6 °F
